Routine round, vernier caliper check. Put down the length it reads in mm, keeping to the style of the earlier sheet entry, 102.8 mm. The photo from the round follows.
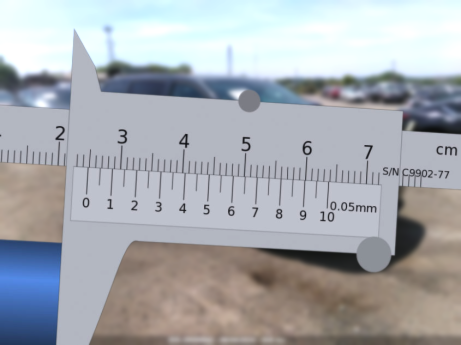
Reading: 24.8 mm
